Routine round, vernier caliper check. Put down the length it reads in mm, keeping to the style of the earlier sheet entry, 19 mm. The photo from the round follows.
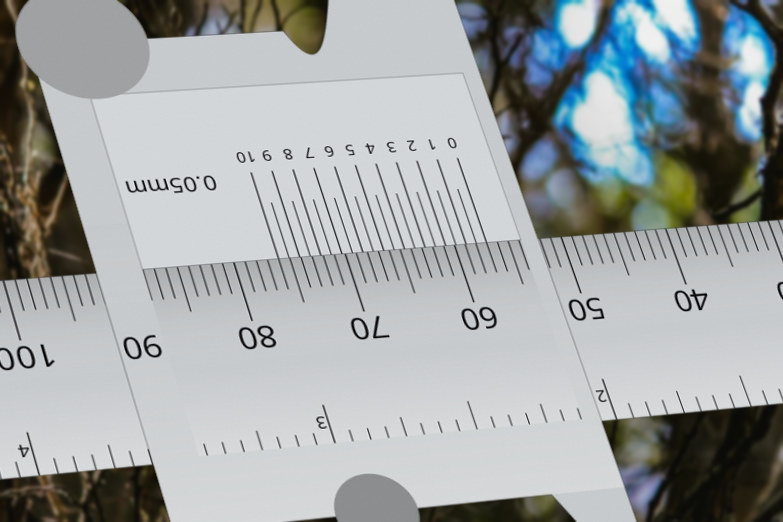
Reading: 57.0 mm
